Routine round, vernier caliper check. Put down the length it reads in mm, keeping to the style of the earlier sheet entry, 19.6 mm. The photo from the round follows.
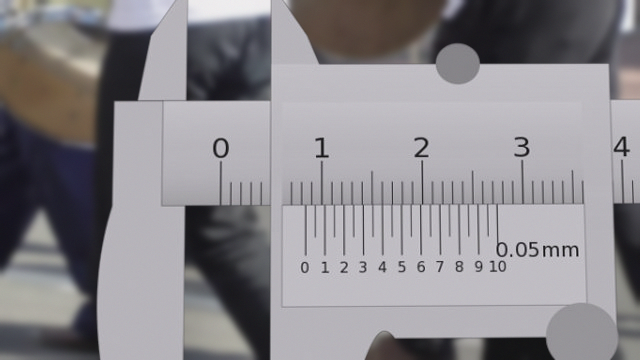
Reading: 8.4 mm
